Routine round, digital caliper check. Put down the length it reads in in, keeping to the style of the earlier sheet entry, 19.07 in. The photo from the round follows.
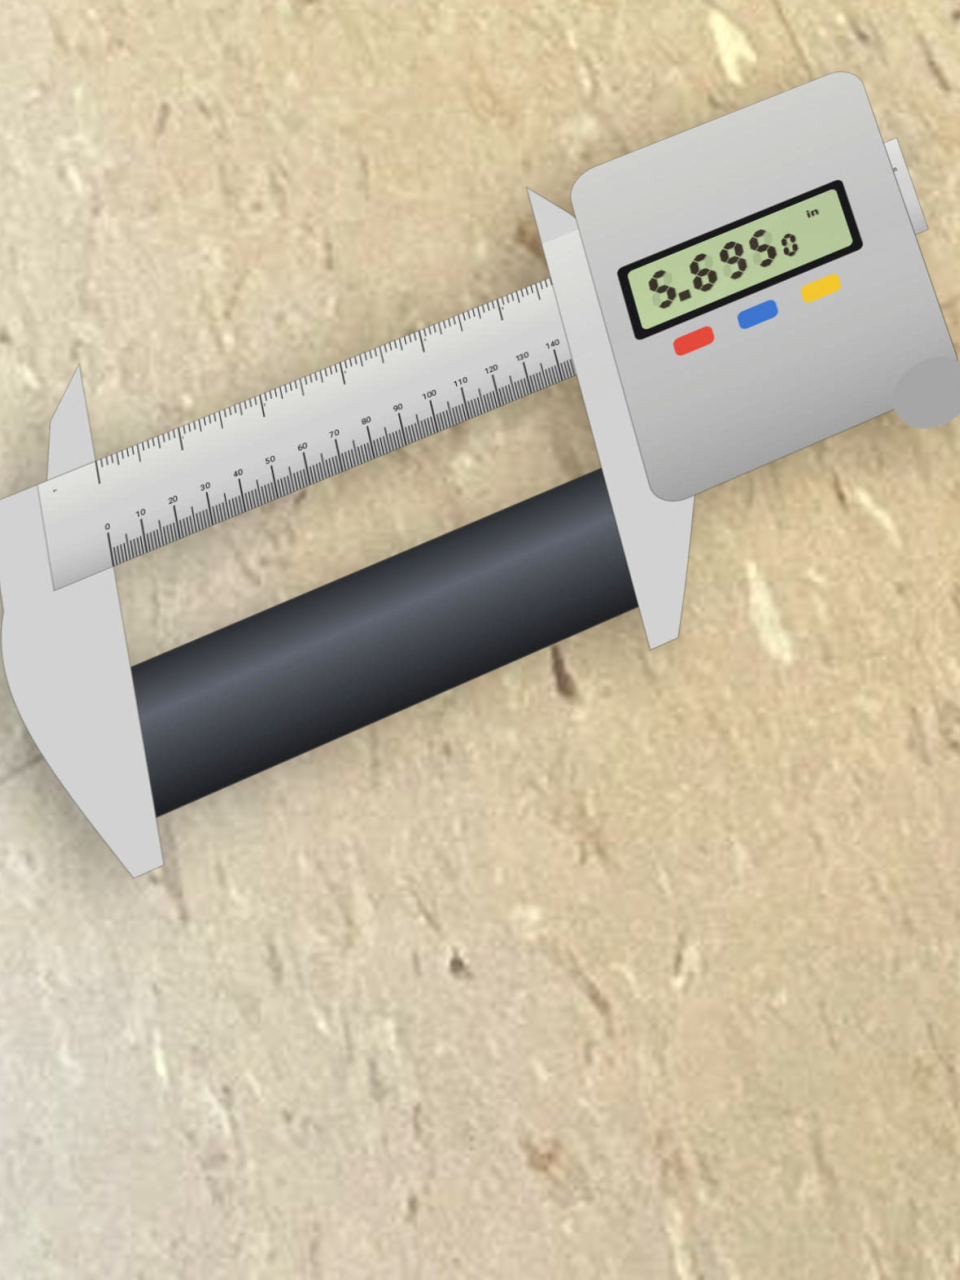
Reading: 5.6950 in
